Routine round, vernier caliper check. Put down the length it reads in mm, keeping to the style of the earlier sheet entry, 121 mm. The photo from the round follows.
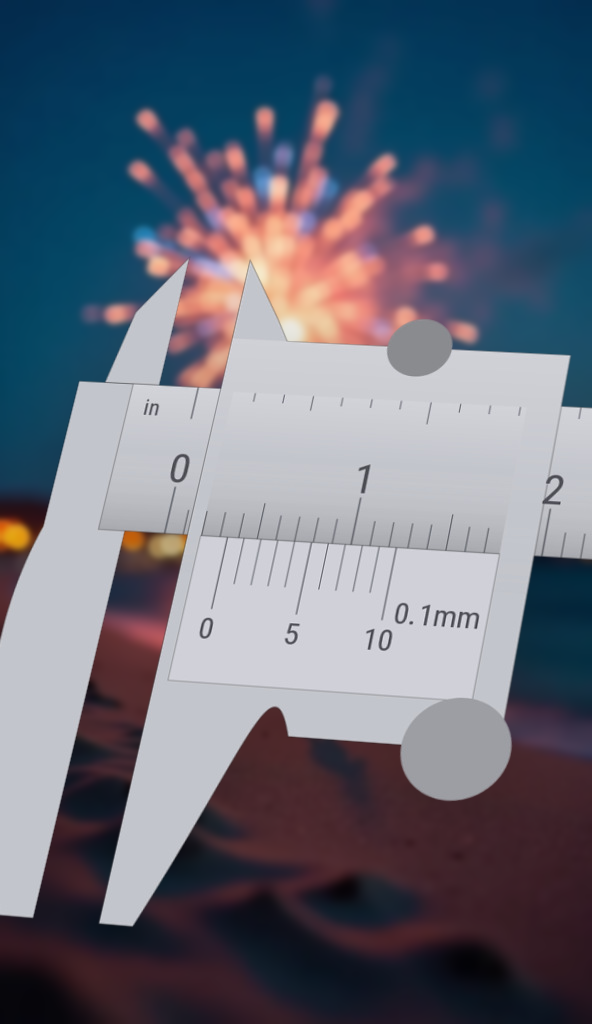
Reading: 3.4 mm
